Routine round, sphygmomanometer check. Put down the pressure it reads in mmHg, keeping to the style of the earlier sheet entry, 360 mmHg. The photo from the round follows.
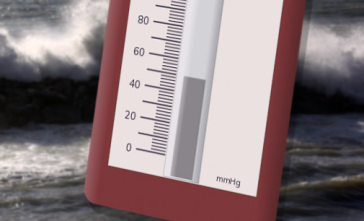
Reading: 50 mmHg
